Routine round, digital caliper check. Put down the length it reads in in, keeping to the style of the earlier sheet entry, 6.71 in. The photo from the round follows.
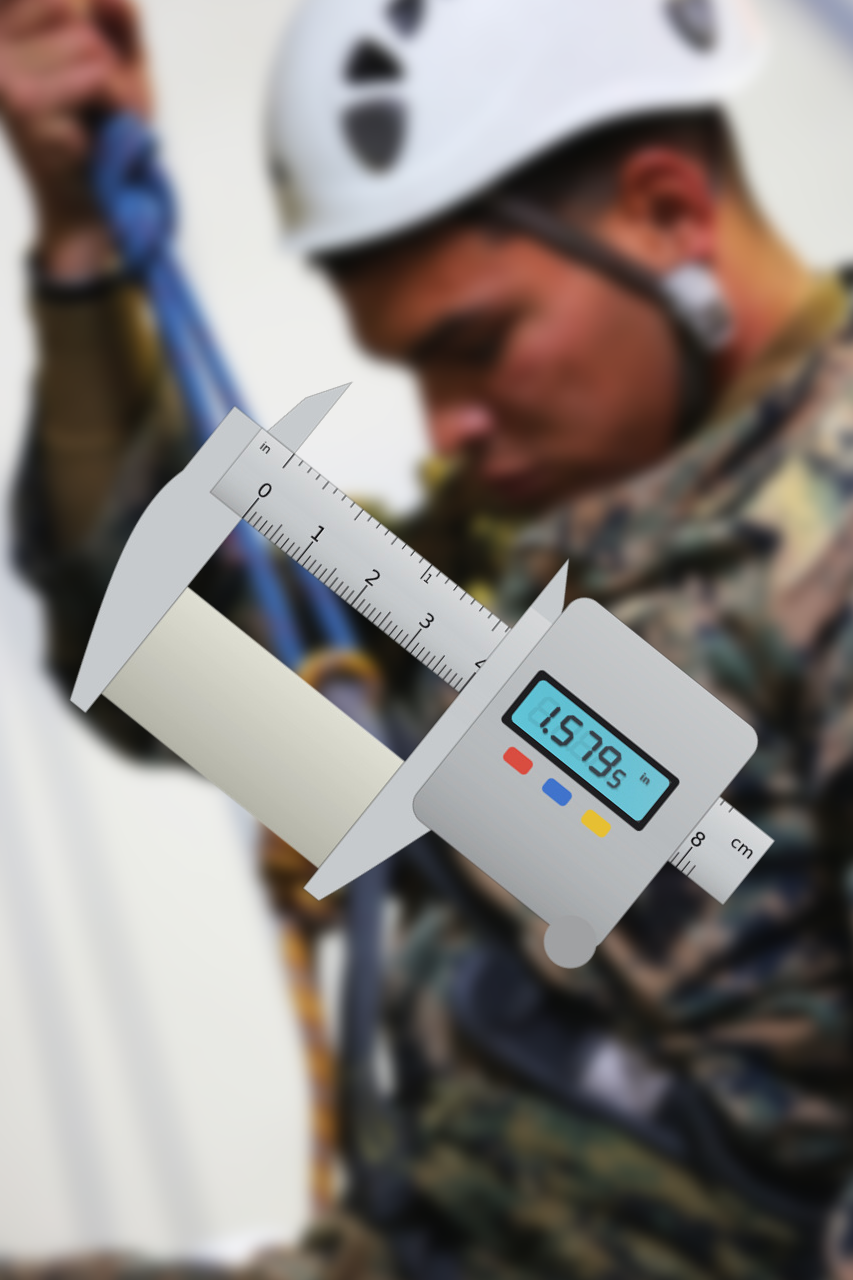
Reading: 1.5795 in
